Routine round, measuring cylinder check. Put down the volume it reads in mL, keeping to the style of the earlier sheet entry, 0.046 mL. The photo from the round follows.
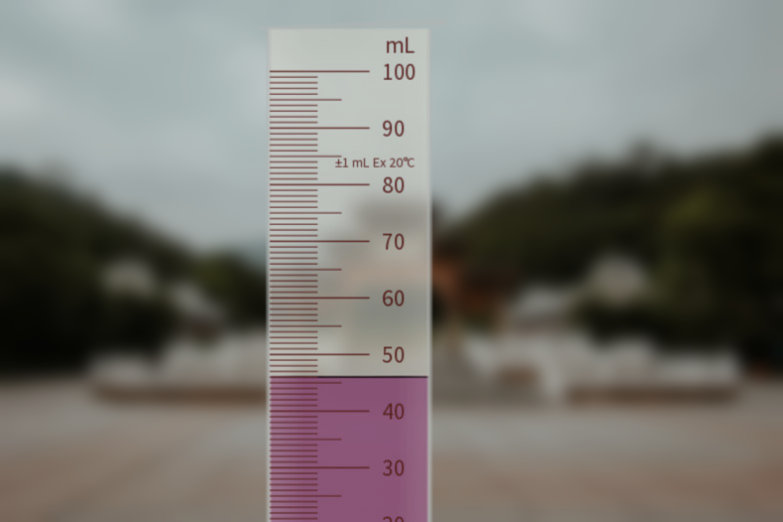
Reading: 46 mL
